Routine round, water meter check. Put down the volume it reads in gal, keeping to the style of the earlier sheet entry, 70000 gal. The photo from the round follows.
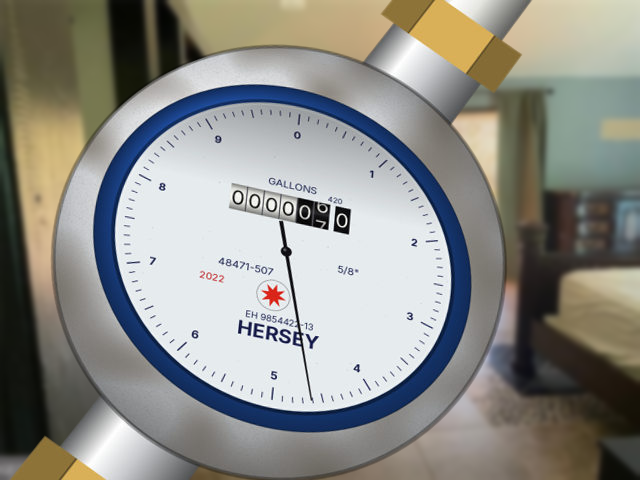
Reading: 64.6 gal
